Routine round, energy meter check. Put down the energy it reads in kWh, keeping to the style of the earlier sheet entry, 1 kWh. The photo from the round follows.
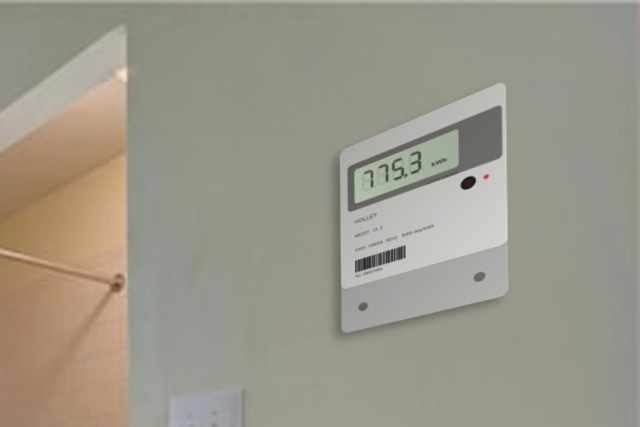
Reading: 775.3 kWh
